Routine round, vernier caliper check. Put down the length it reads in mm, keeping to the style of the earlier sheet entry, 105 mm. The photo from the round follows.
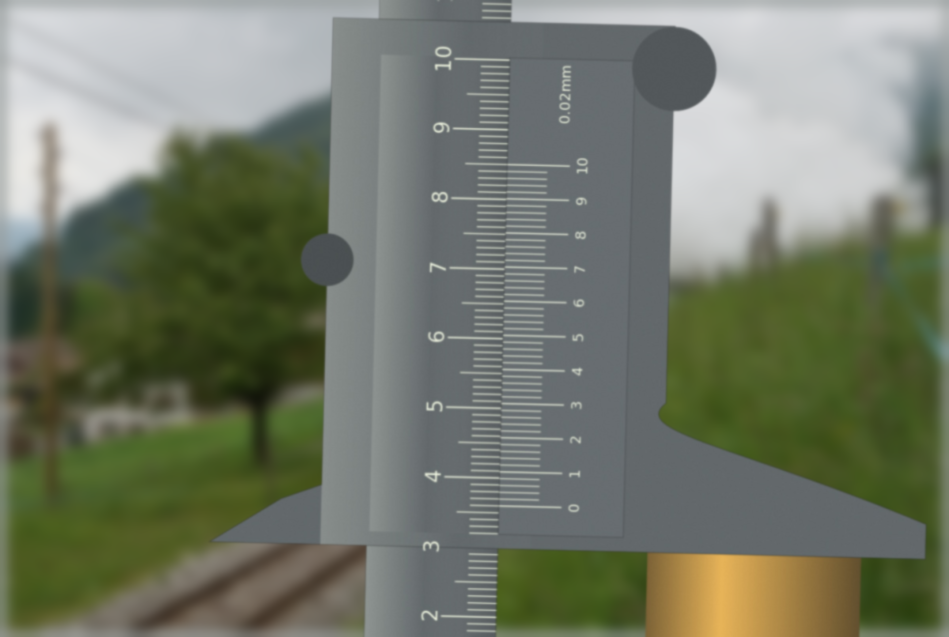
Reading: 36.0 mm
